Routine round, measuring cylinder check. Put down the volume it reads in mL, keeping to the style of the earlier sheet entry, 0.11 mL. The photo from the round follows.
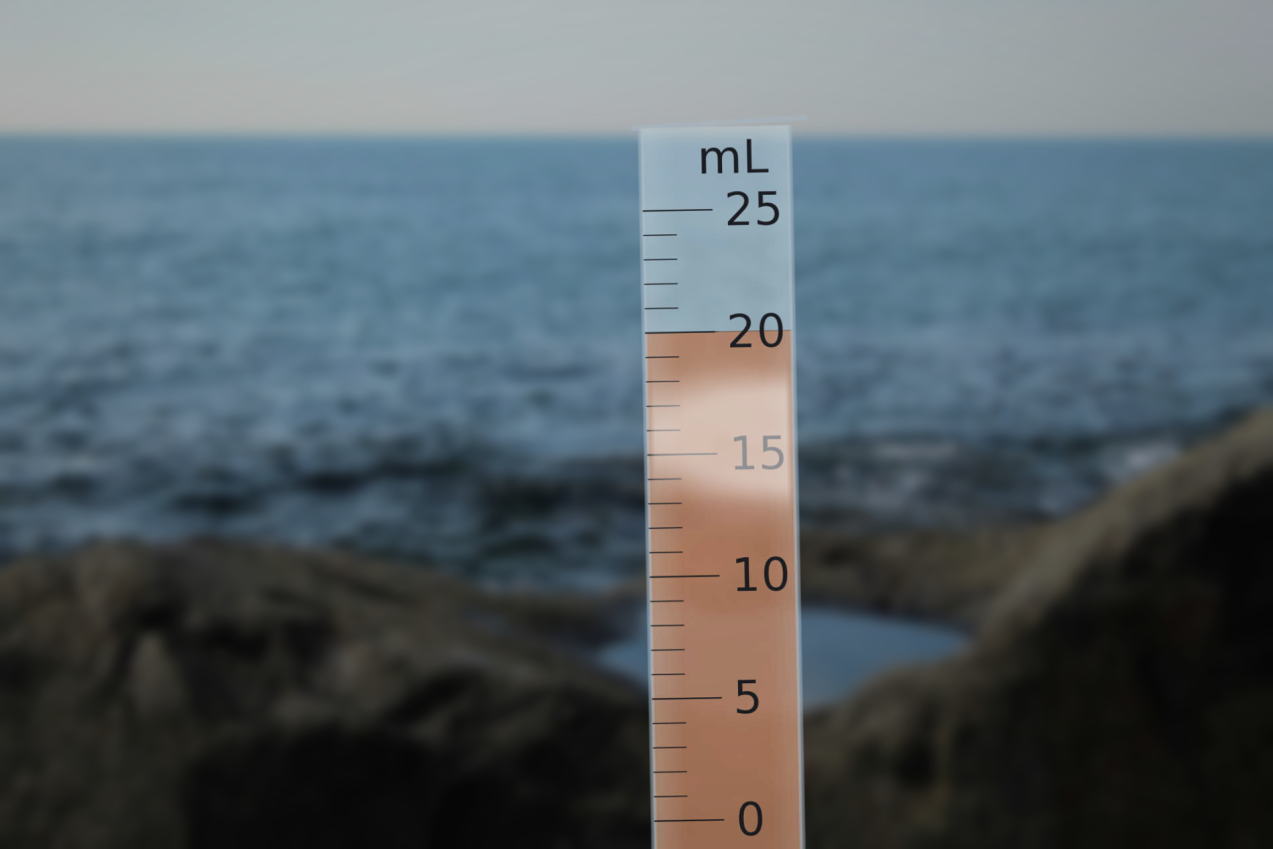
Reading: 20 mL
